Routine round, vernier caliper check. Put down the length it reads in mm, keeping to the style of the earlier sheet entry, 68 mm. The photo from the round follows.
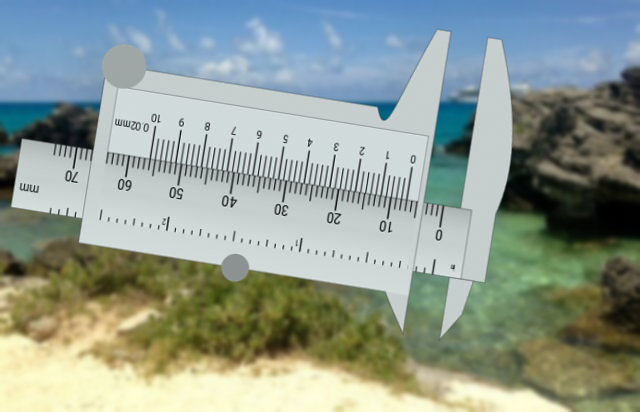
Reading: 7.0 mm
